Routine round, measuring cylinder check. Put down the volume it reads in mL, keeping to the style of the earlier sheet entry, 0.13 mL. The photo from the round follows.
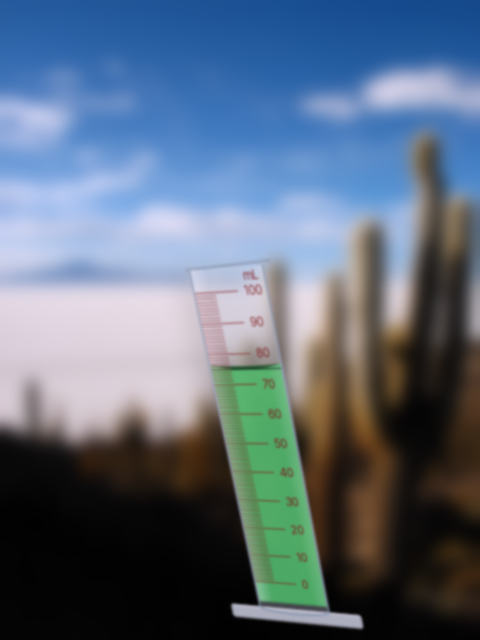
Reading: 75 mL
